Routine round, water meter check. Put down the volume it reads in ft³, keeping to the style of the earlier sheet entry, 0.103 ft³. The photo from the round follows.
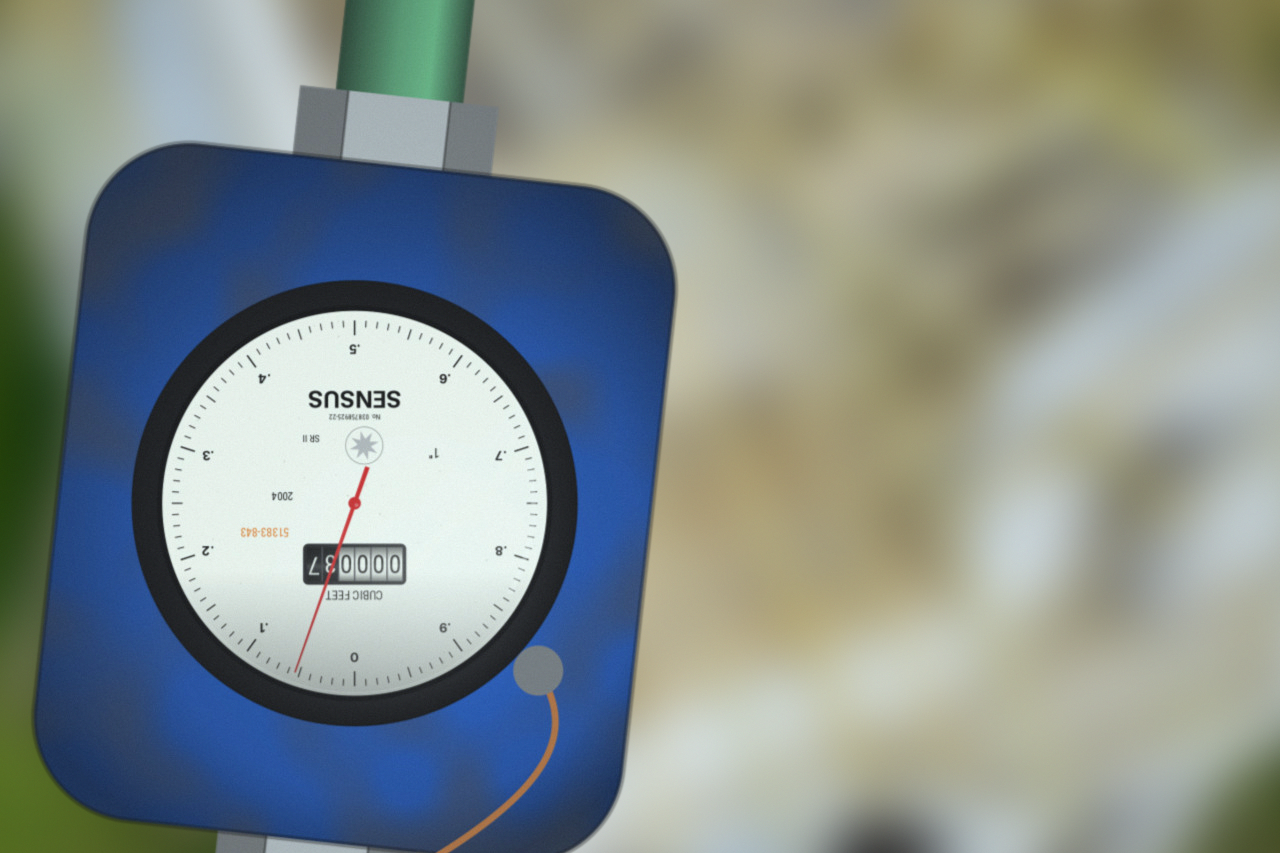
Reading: 37.05 ft³
